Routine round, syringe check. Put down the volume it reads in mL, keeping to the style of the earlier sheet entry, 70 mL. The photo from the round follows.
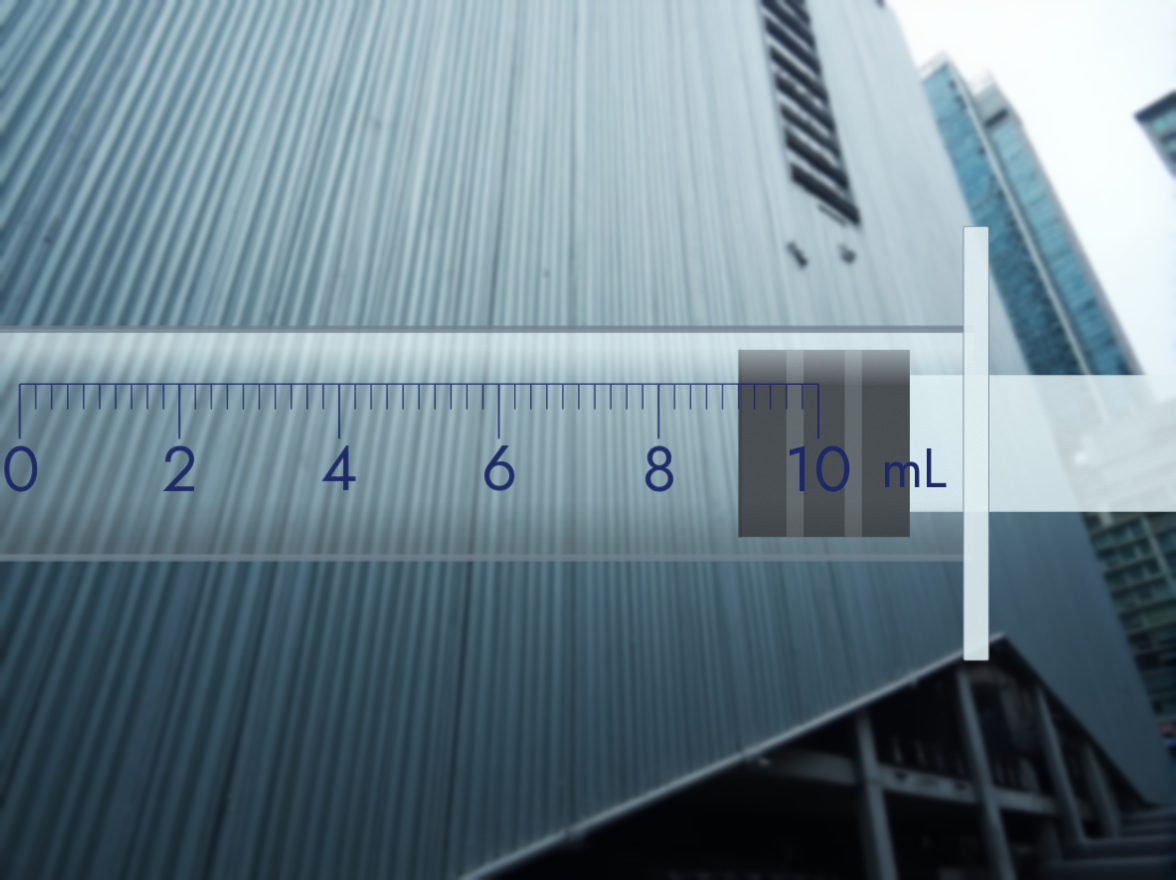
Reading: 9 mL
